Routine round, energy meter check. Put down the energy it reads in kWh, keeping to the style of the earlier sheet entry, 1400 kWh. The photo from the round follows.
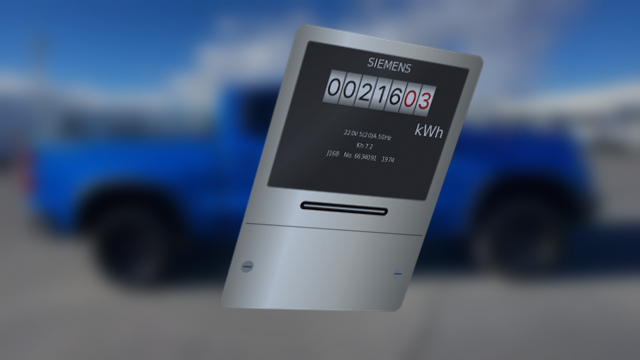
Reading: 216.03 kWh
